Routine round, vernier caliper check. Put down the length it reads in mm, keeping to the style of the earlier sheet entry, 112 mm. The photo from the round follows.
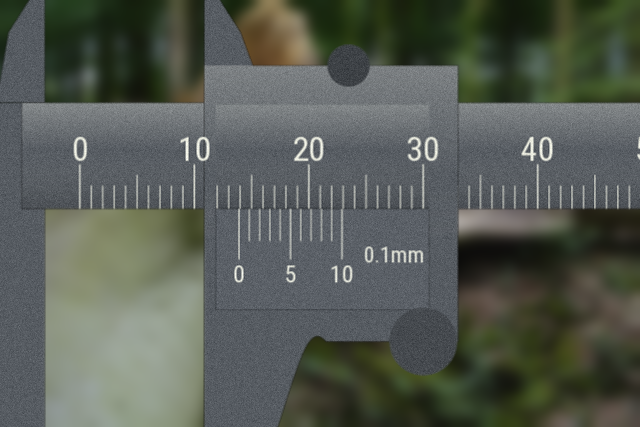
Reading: 13.9 mm
